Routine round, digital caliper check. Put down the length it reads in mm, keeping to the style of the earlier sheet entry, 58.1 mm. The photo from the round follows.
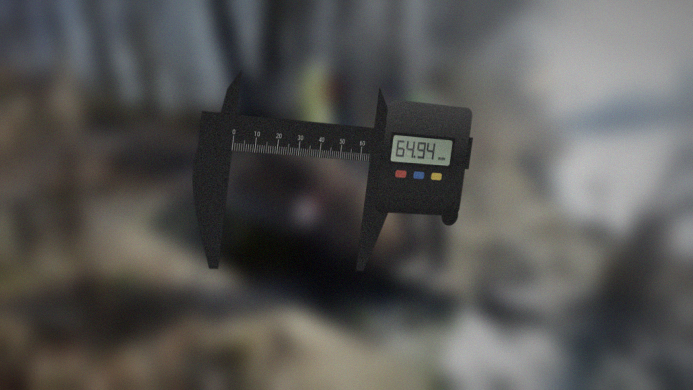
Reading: 64.94 mm
